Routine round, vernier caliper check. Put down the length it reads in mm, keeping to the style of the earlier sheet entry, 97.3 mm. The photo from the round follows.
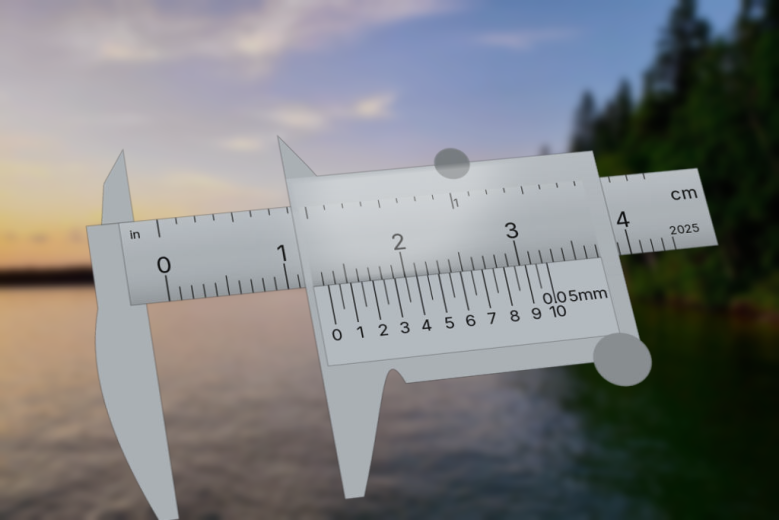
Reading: 13.4 mm
